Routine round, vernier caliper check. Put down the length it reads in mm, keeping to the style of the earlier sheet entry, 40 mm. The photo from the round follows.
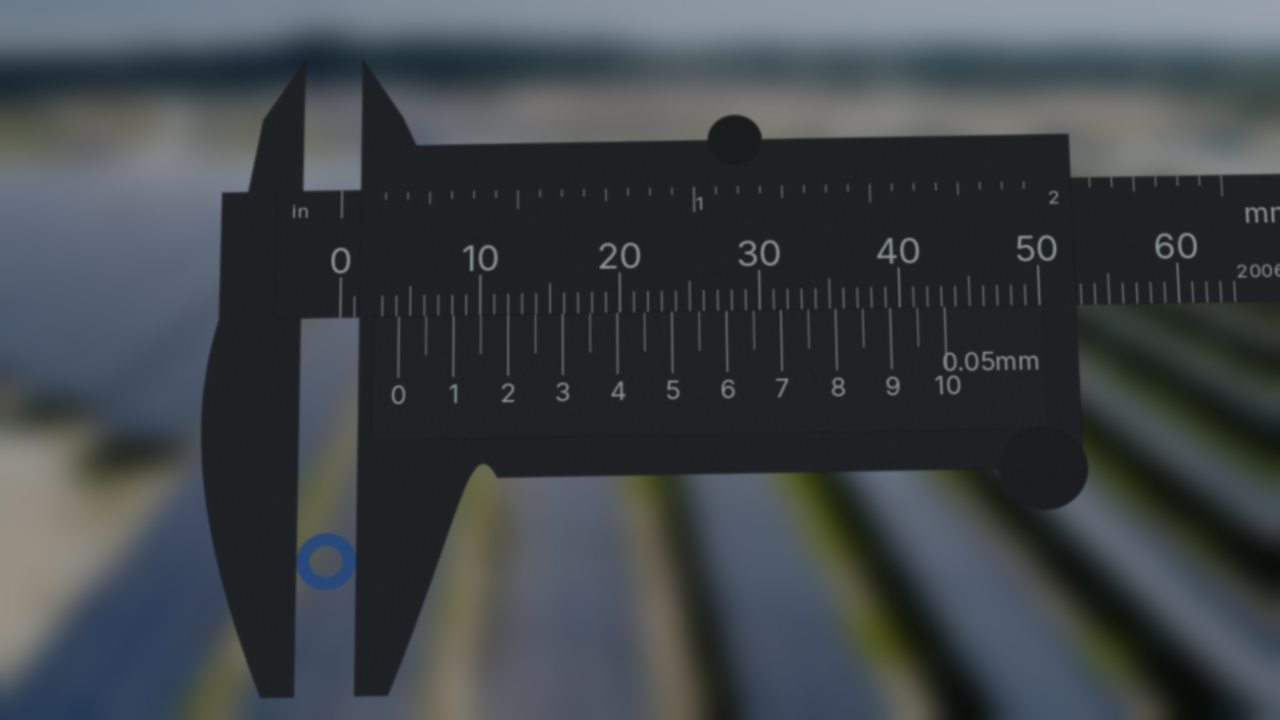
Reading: 4.2 mm
